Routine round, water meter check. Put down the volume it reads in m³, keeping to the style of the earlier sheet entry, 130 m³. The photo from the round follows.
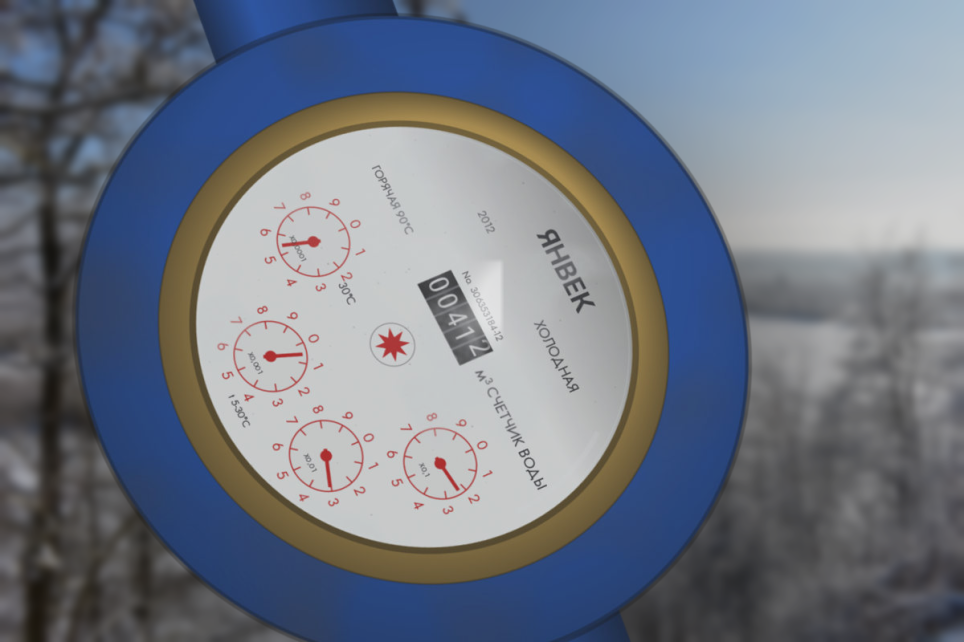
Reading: 412.2305 m³
